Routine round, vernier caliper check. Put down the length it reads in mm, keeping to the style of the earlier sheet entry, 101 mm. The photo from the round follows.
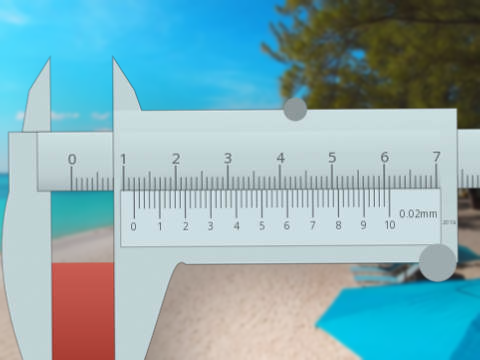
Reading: 12.0 mm
